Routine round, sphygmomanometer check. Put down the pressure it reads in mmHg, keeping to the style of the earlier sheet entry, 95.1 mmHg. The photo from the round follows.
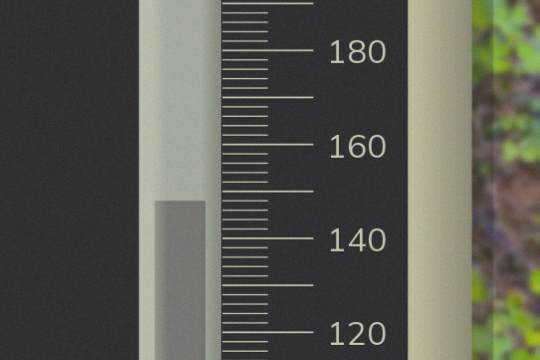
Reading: 148 mmHg
